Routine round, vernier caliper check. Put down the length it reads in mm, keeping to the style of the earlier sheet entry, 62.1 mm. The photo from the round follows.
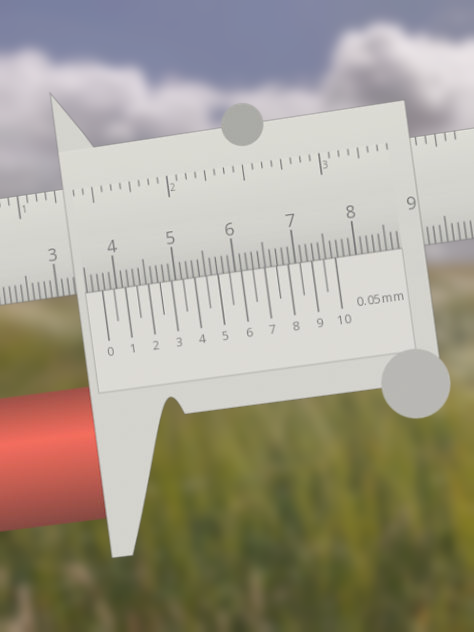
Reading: 37.6 mm
